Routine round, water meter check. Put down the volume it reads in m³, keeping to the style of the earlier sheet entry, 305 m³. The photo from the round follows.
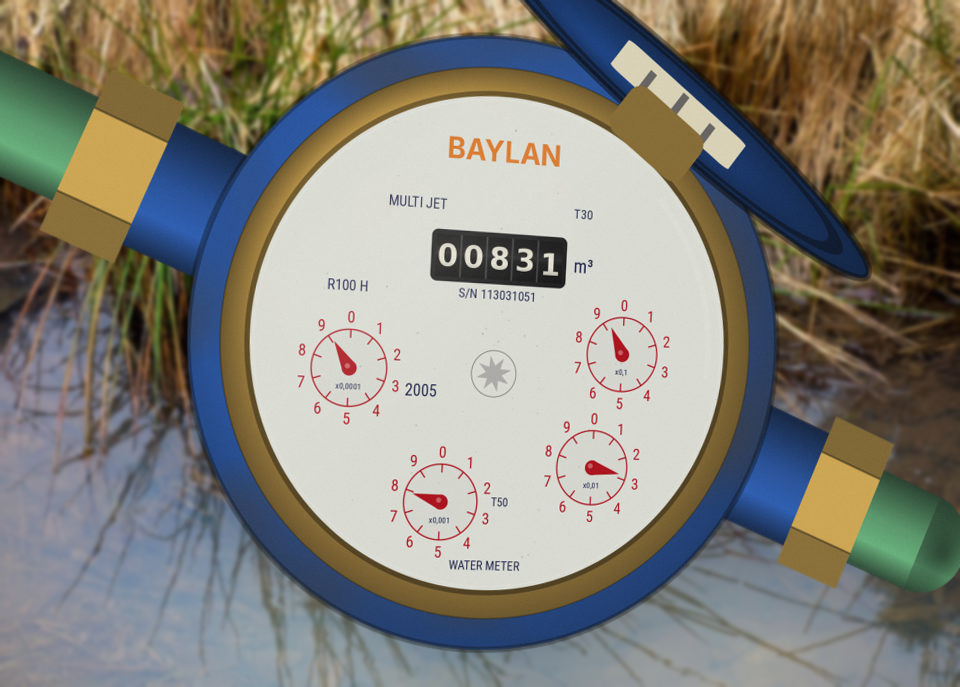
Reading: 830.9279 m³
